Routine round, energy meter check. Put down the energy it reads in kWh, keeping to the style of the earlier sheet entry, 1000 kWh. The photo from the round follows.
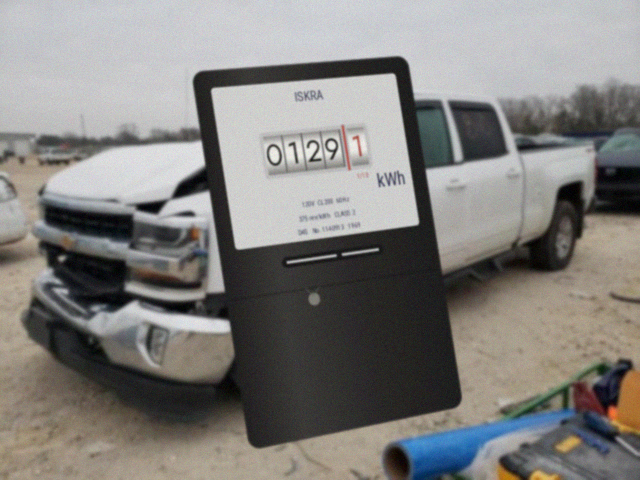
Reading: 129.1 kWh
